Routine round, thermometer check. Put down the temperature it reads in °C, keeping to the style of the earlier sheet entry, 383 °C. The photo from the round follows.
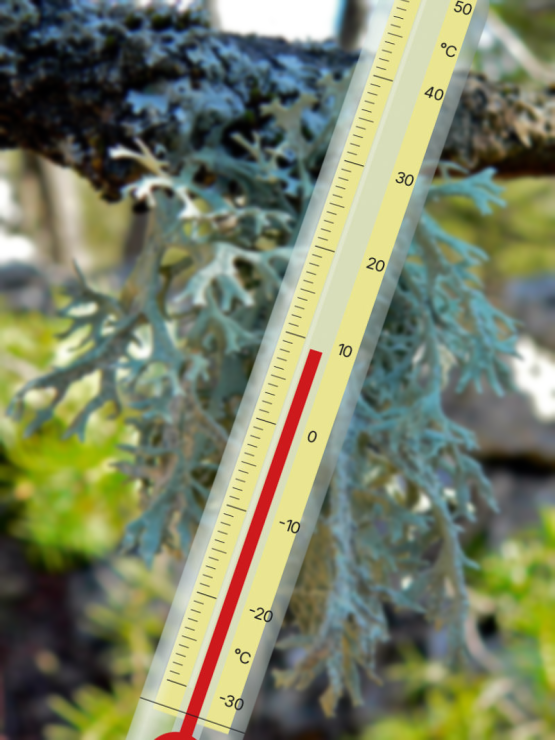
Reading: 9 °C
